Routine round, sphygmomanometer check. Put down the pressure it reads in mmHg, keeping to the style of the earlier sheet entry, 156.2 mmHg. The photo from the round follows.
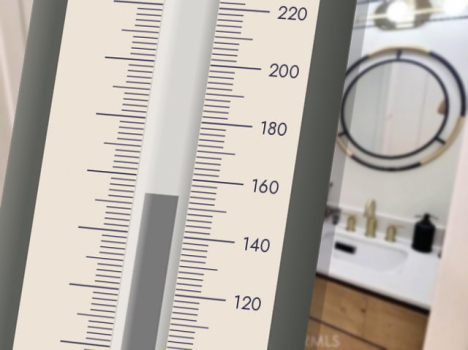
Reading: 154 mmHg
